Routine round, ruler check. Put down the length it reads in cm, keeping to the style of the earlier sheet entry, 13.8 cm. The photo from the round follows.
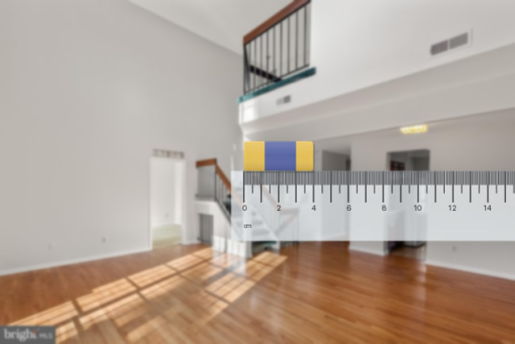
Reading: 4 cm
